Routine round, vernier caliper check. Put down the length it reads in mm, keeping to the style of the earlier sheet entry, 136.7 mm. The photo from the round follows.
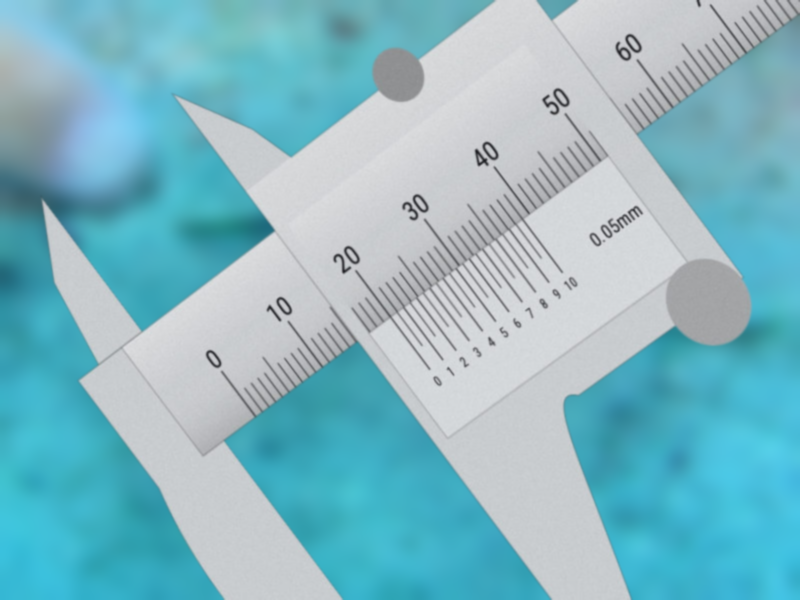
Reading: 20.0 mm
